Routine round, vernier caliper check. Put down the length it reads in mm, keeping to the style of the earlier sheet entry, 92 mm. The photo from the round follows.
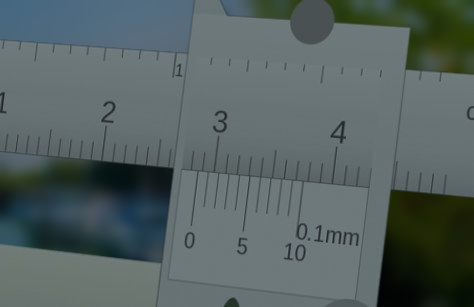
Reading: 28.6 mm
